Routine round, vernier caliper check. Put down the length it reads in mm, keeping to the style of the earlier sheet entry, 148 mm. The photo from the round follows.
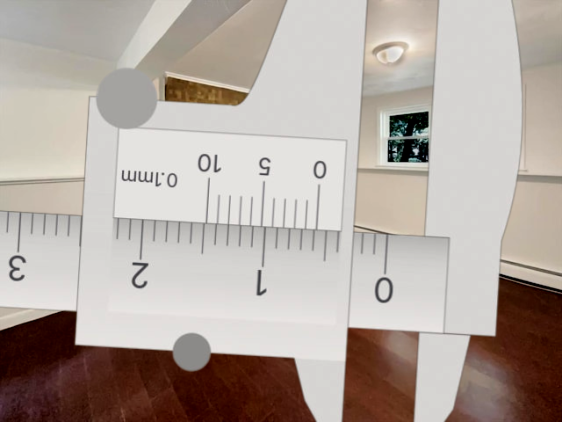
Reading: 5.8 mm
